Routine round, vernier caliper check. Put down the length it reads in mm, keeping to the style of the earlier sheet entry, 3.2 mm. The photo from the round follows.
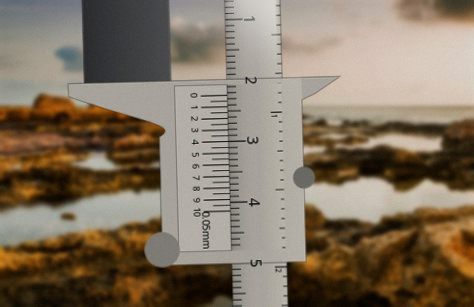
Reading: 22.4 mm
